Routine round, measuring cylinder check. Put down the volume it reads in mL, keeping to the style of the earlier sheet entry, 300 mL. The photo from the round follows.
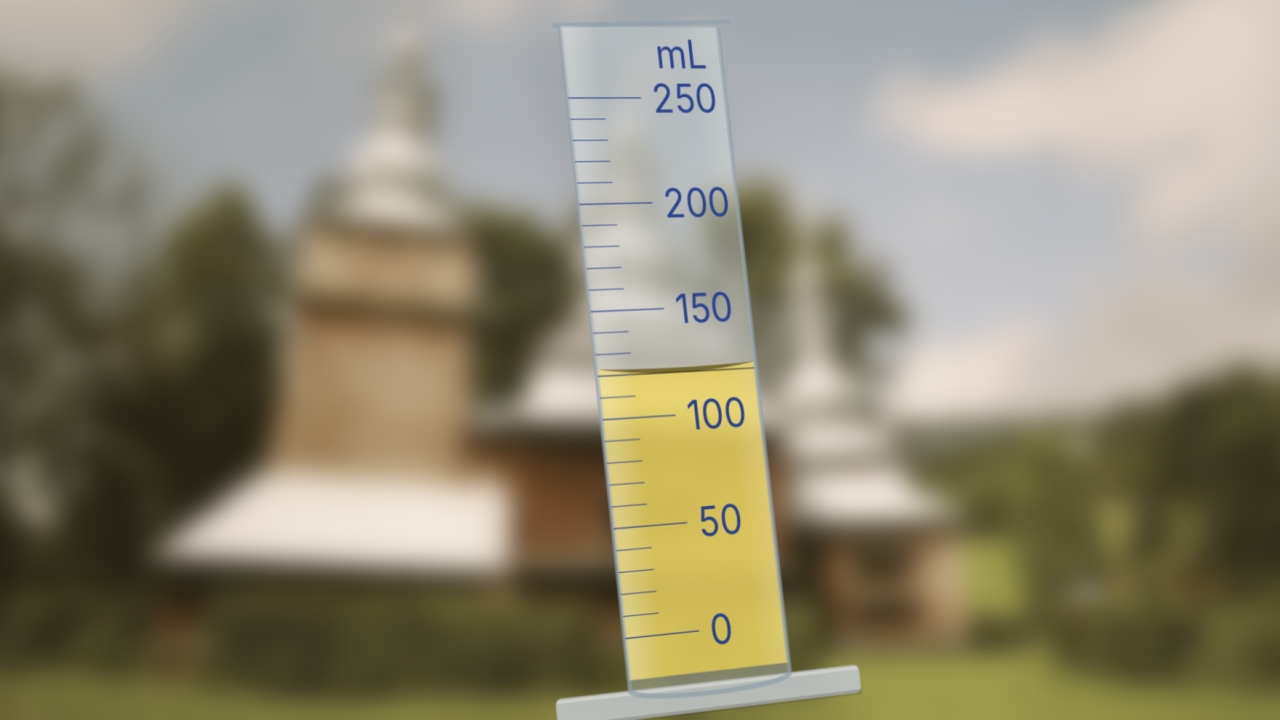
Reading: 120 mL
